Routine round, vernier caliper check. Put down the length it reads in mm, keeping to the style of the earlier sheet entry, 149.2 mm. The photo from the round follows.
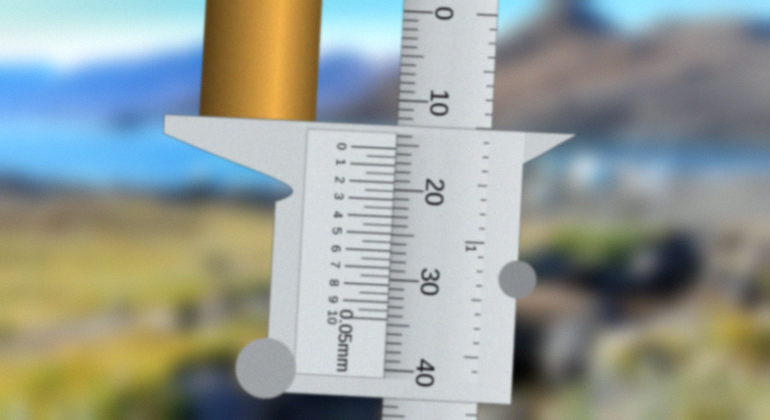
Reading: 15.4 mm
